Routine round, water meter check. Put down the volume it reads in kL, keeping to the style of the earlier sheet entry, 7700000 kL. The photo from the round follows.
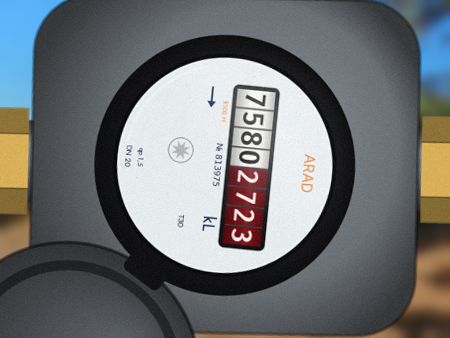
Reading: 7580.2723 kL
